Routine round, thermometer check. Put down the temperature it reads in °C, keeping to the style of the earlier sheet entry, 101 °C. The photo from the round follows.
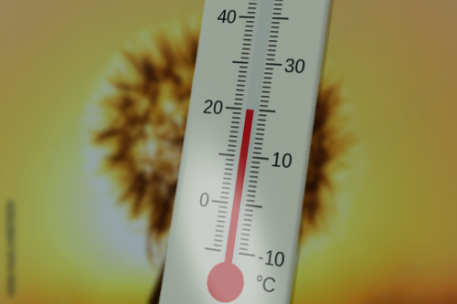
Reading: 20 °C
